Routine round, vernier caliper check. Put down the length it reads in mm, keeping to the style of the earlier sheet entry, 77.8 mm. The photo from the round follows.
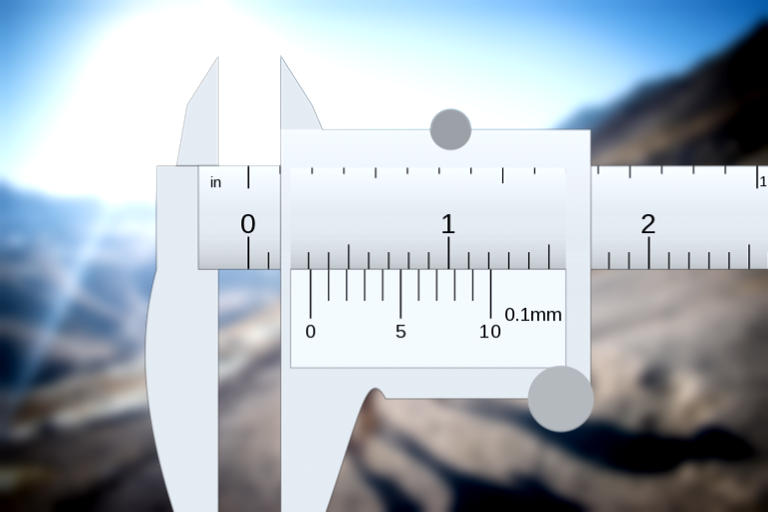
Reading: 3.1 mm
